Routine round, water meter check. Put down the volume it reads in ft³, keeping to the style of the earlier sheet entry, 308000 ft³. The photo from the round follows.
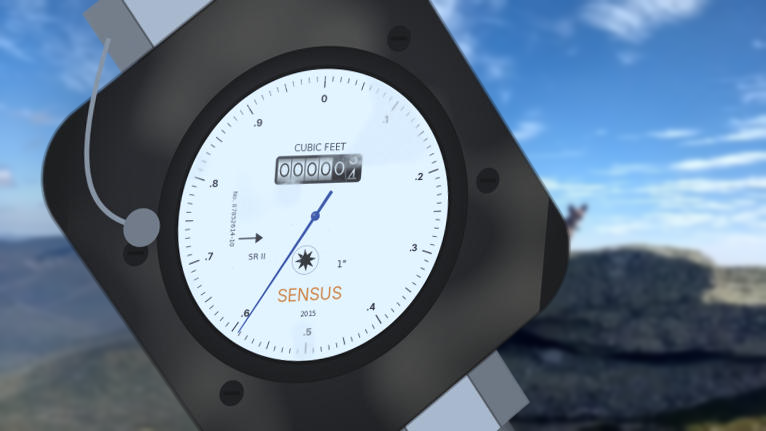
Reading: 3.59 ft³
